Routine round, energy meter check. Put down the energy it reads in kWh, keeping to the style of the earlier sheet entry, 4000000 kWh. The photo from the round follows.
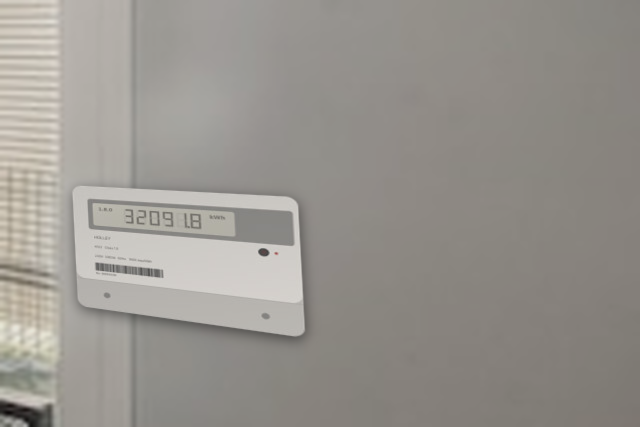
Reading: 32091.8 kWh
